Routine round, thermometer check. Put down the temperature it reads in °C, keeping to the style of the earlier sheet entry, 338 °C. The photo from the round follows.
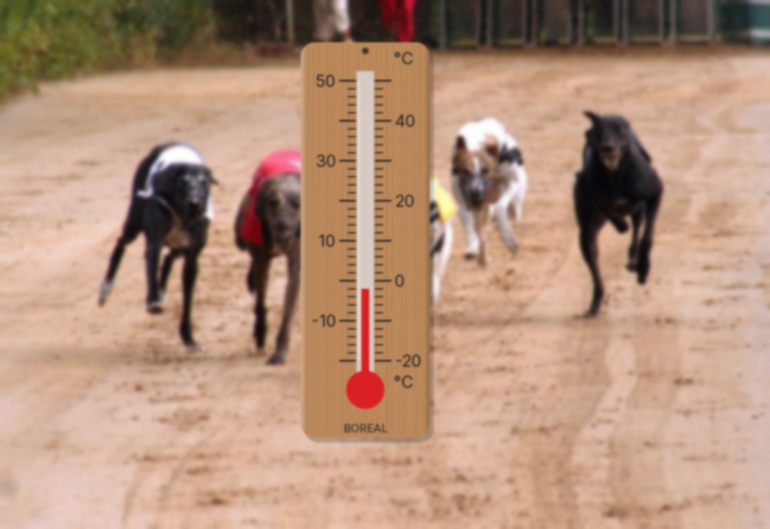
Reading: -2 °C
